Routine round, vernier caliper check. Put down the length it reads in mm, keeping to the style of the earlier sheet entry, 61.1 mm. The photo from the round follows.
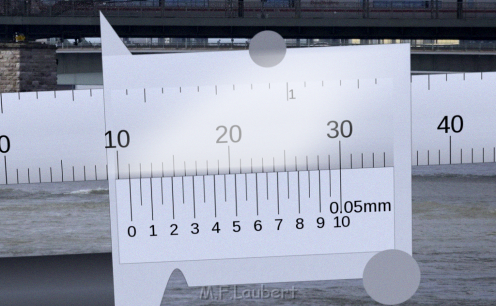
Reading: 11.0 mm
